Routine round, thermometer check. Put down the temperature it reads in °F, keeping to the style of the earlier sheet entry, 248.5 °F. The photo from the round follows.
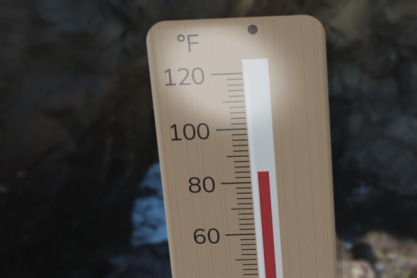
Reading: 84 °F
